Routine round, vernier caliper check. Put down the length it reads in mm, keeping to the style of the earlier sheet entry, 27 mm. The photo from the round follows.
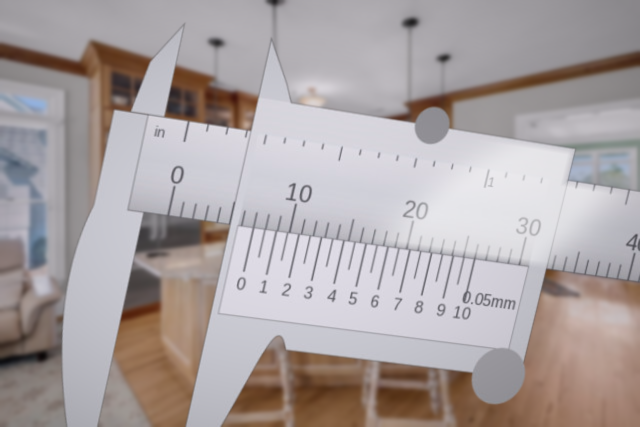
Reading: 7.0 mm
